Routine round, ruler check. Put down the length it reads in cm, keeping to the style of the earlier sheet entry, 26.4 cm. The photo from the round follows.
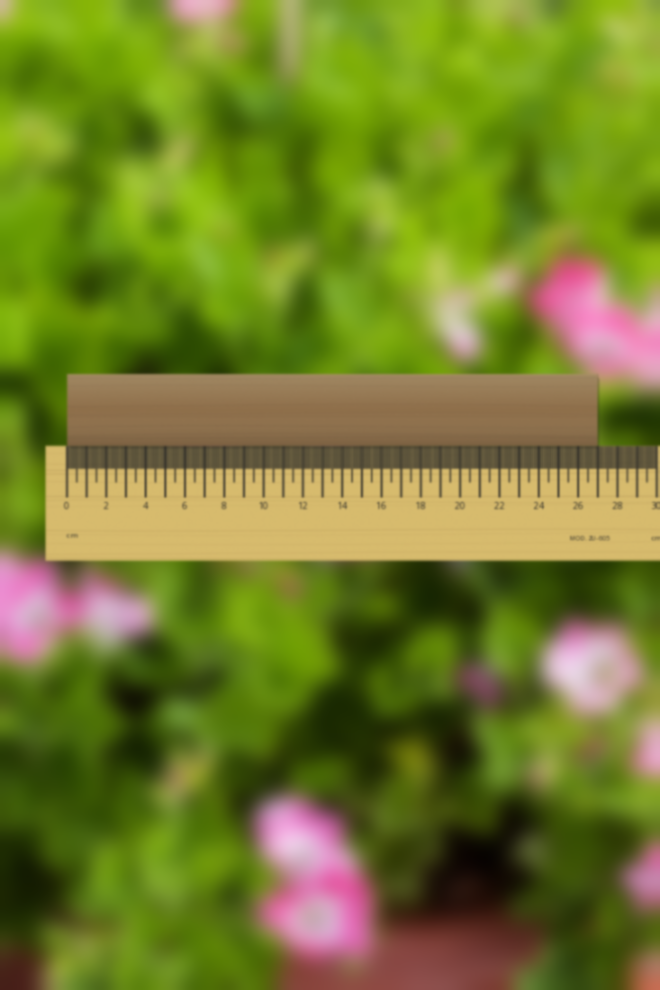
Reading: 27 cm
